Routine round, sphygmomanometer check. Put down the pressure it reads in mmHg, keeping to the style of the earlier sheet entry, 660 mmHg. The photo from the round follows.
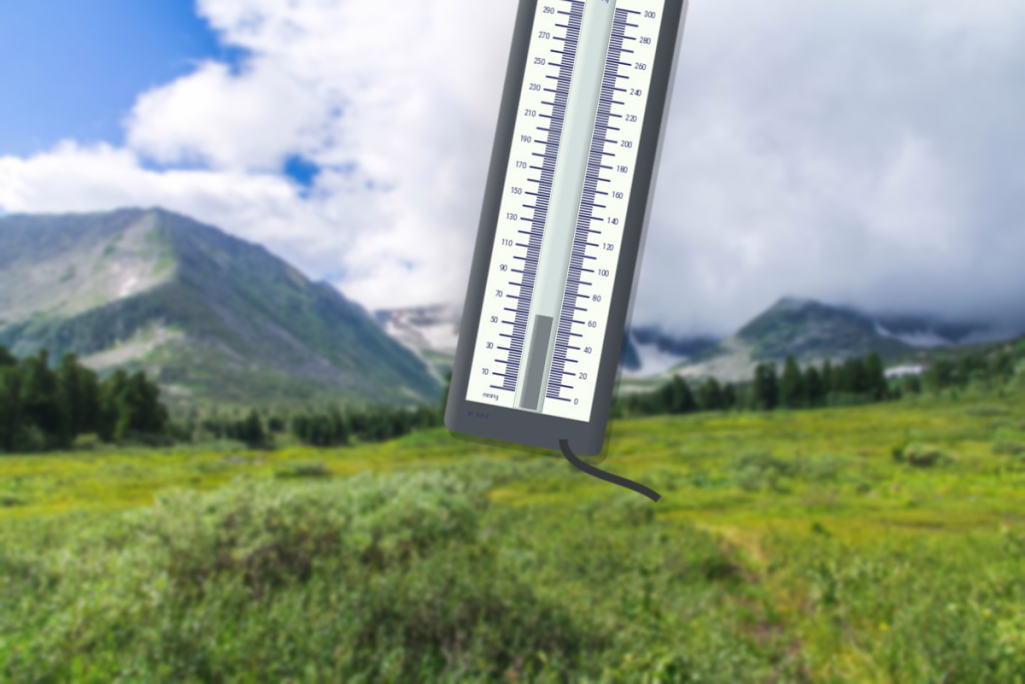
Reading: 60 mmHg
